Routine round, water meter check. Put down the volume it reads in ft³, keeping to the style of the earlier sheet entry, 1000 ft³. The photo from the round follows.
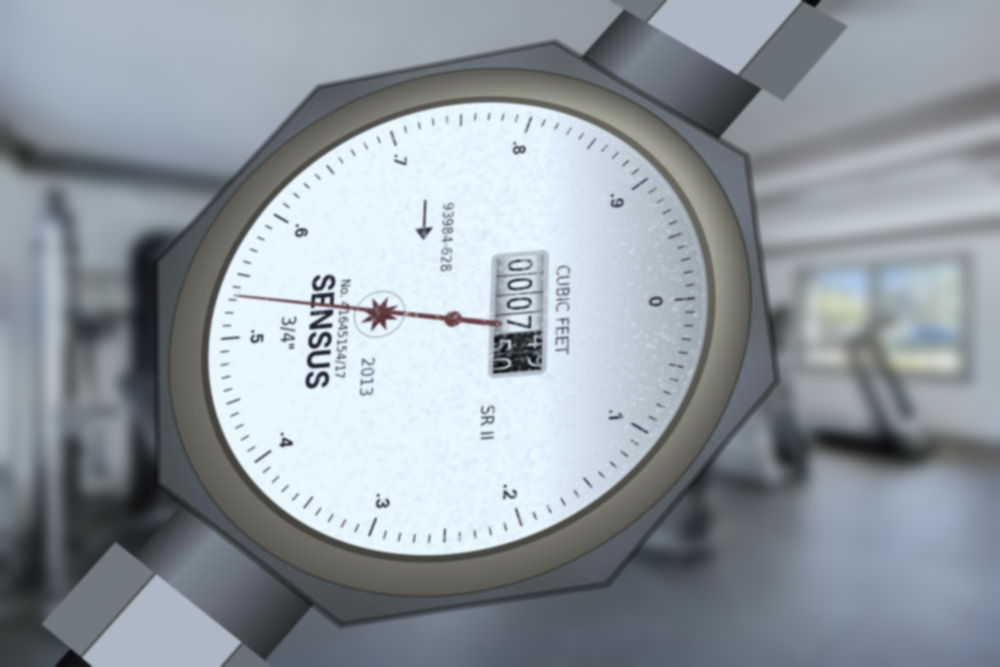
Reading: 749.53 ft³
